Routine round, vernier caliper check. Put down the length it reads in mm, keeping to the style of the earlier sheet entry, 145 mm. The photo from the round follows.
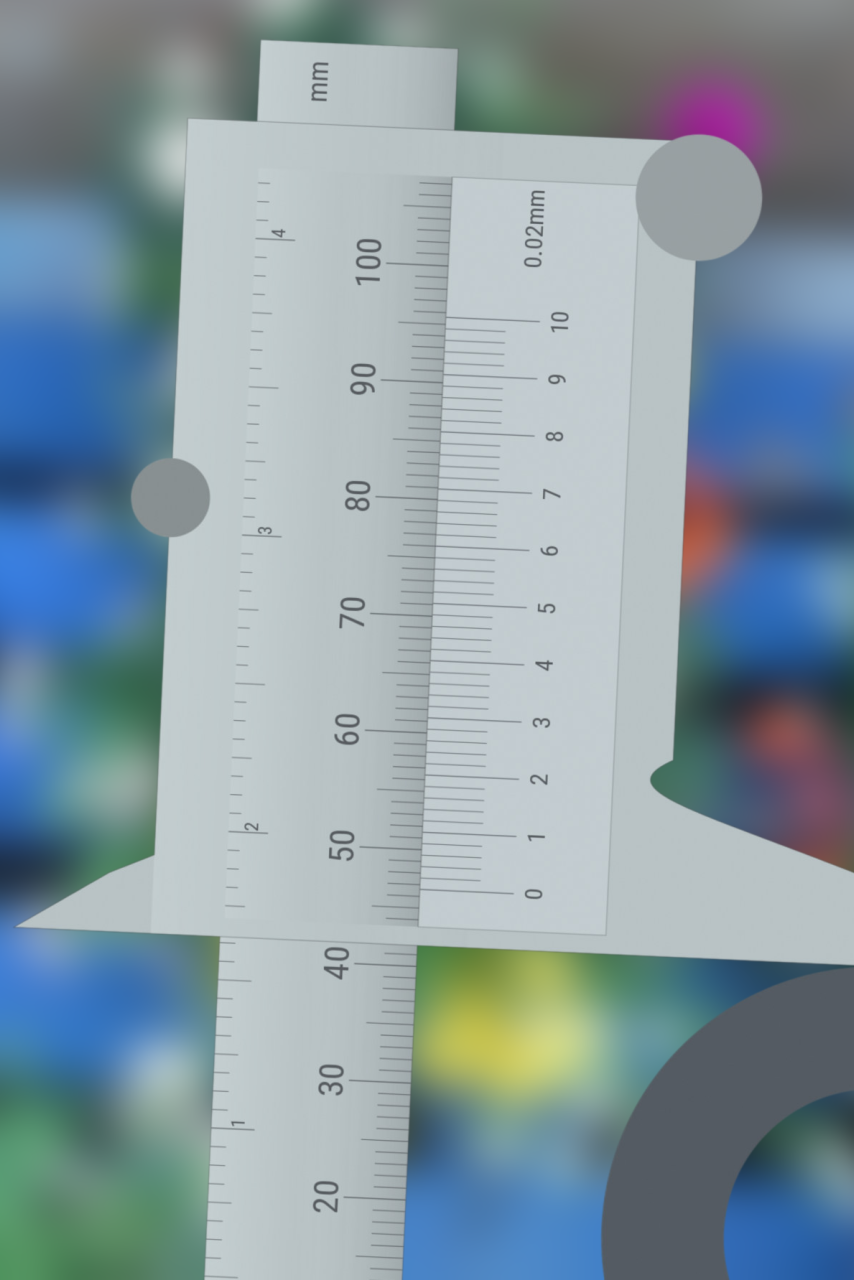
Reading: 46.6 mm
